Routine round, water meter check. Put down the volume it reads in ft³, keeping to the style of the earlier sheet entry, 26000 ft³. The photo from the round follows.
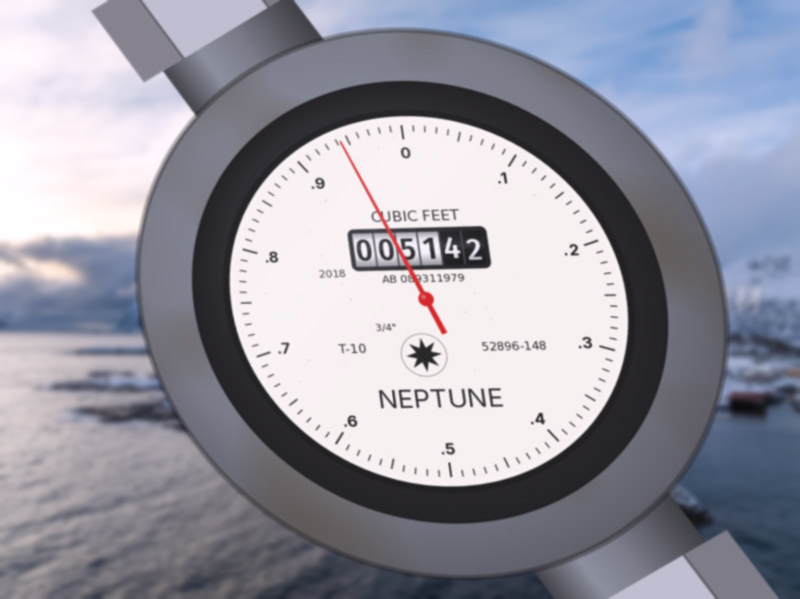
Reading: 5141.94 ft³
